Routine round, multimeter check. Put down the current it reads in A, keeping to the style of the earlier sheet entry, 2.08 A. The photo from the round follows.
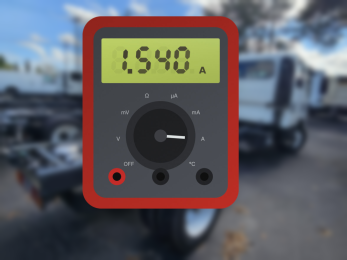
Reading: 1.540 A
